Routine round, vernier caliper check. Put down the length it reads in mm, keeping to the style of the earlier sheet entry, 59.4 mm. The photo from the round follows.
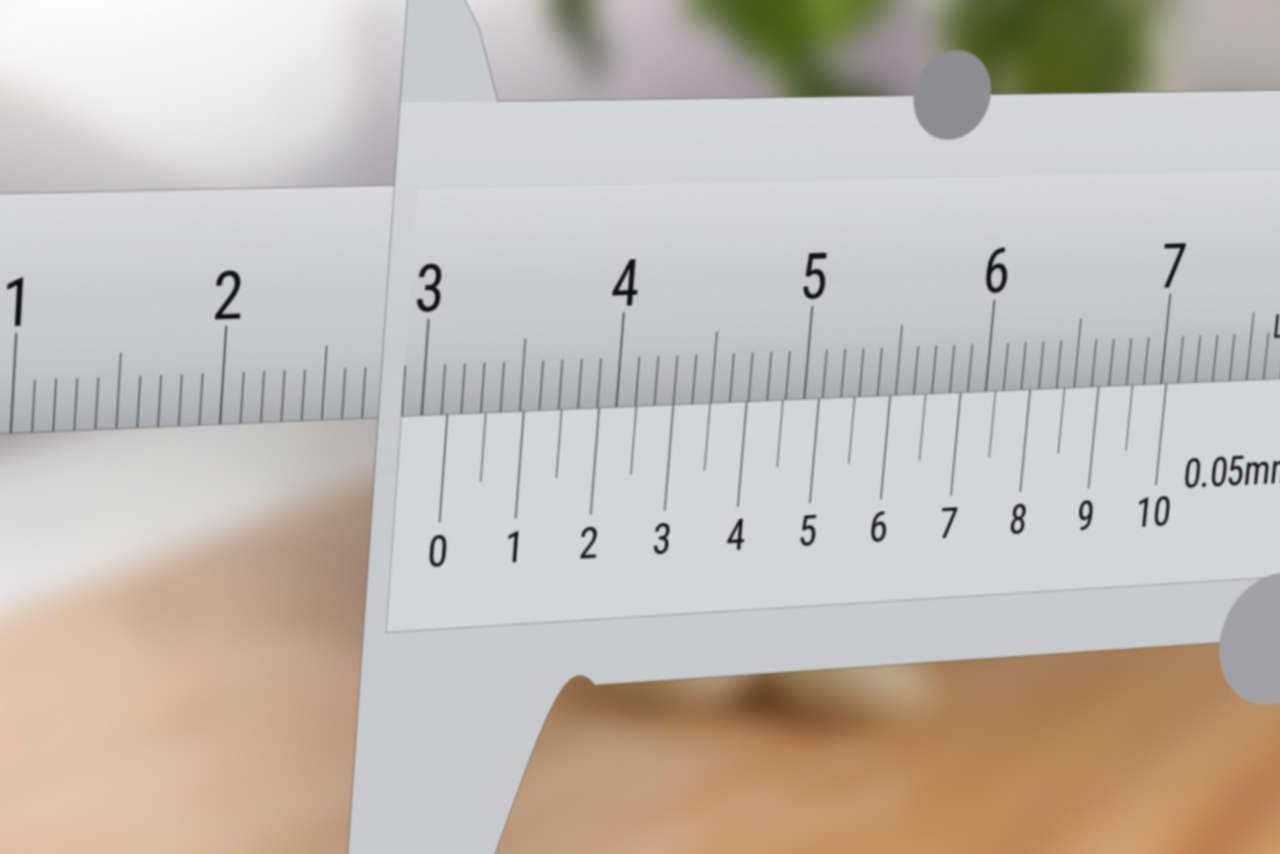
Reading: 31.3 mm
